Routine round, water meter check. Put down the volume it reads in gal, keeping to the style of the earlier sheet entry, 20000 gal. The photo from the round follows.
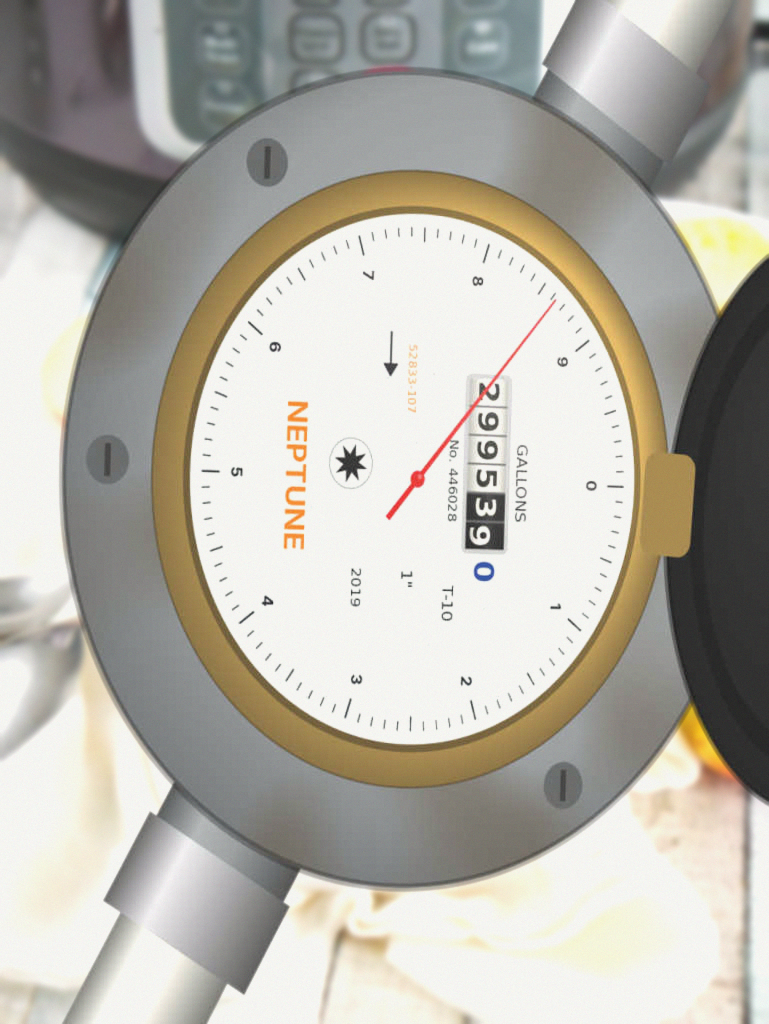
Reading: 2995388.6 gal
